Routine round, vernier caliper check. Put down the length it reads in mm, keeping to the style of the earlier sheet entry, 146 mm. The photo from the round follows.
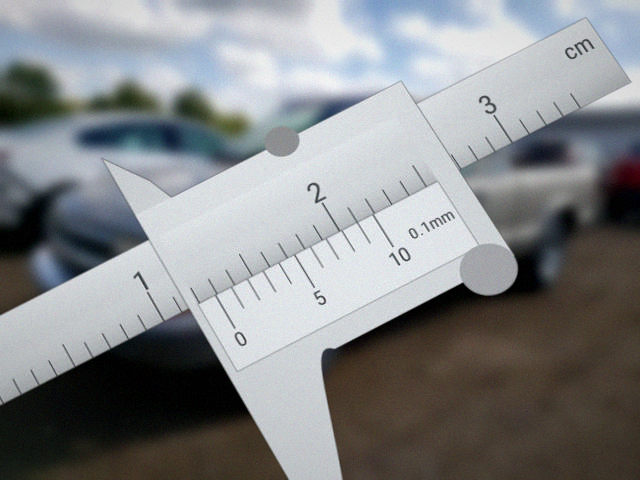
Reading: 12.9 mm
